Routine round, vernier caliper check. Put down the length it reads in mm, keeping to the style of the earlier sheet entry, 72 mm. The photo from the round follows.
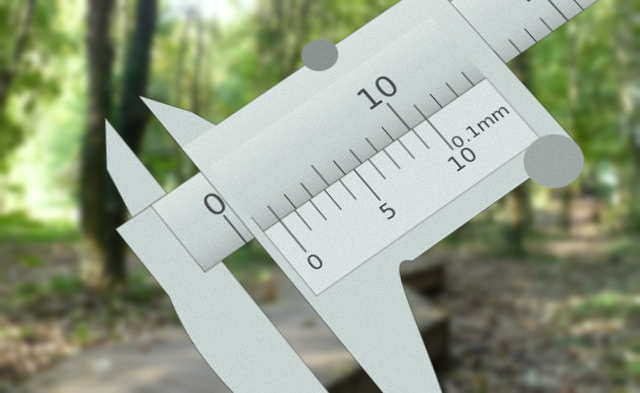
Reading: 2.0 mm
